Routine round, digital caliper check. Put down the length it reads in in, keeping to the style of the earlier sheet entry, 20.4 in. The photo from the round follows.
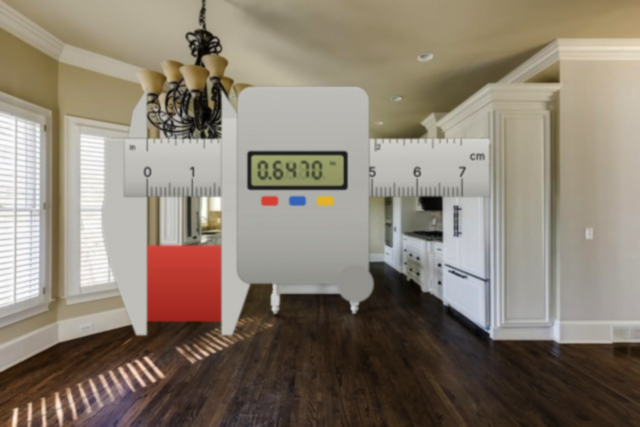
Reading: 0.6470 in
